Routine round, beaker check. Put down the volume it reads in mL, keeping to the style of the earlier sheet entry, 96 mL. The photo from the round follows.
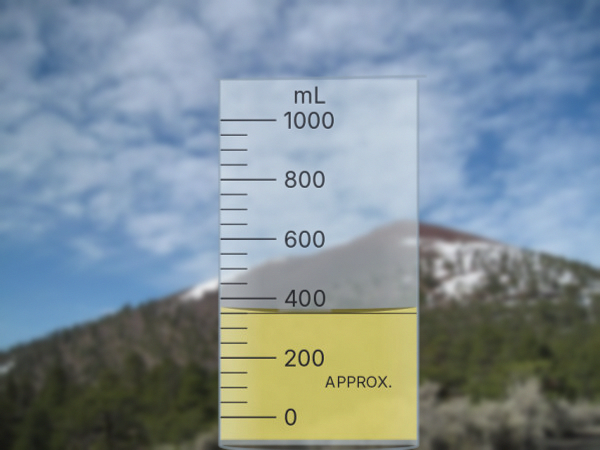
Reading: 350 mL
